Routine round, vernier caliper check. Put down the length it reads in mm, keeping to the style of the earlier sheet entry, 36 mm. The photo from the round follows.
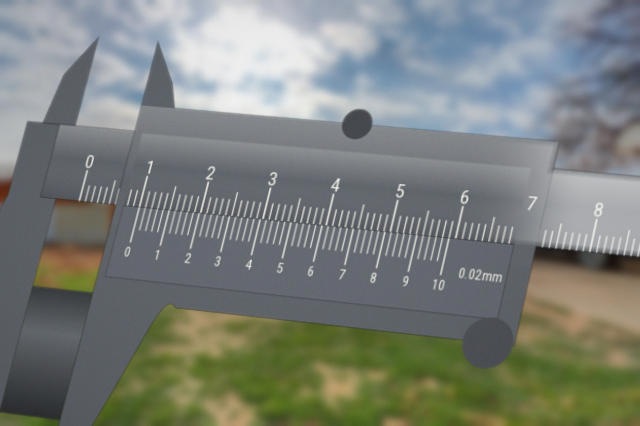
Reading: 10.0 mm
